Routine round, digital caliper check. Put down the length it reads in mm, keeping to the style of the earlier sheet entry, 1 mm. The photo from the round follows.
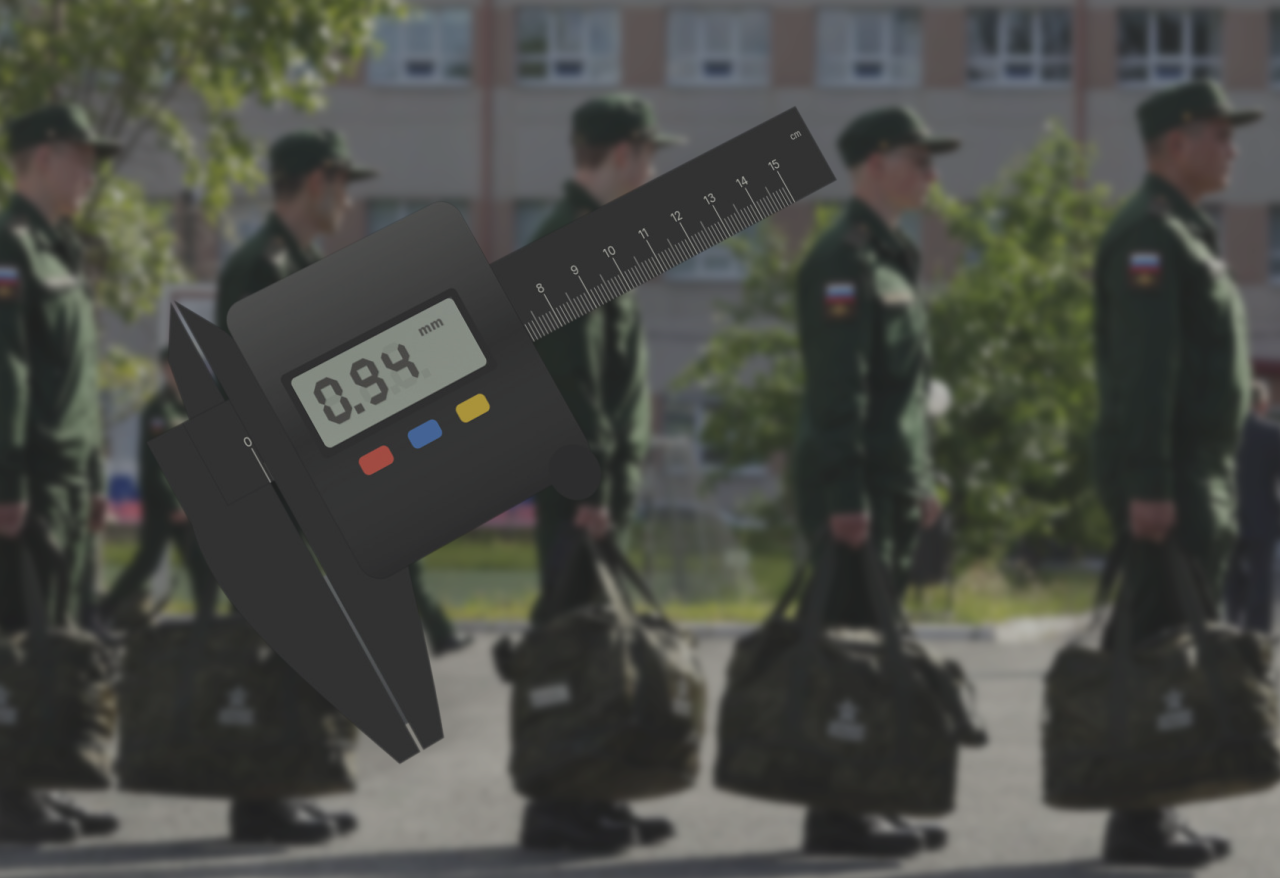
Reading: 0.94 mm
